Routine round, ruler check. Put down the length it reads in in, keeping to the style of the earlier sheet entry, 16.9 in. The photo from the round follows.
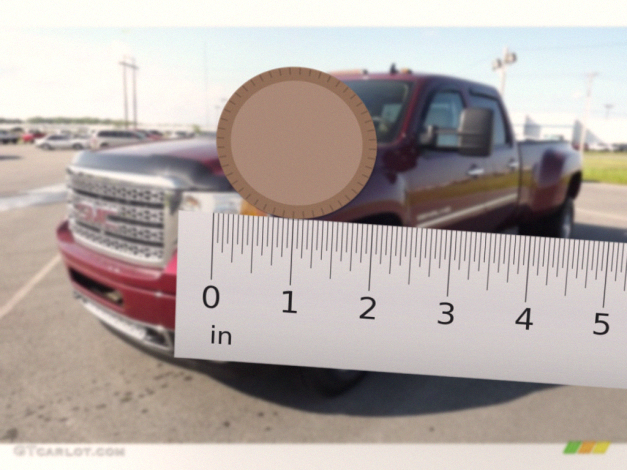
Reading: 2 in
